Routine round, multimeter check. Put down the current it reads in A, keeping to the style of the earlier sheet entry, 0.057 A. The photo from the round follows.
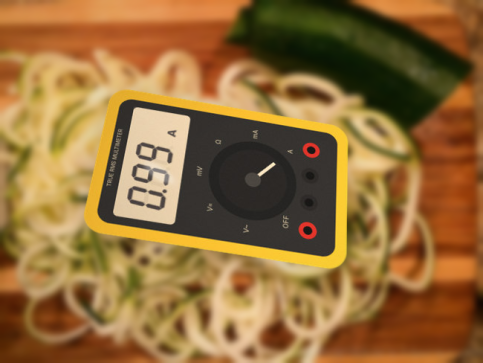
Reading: 0.99 A
